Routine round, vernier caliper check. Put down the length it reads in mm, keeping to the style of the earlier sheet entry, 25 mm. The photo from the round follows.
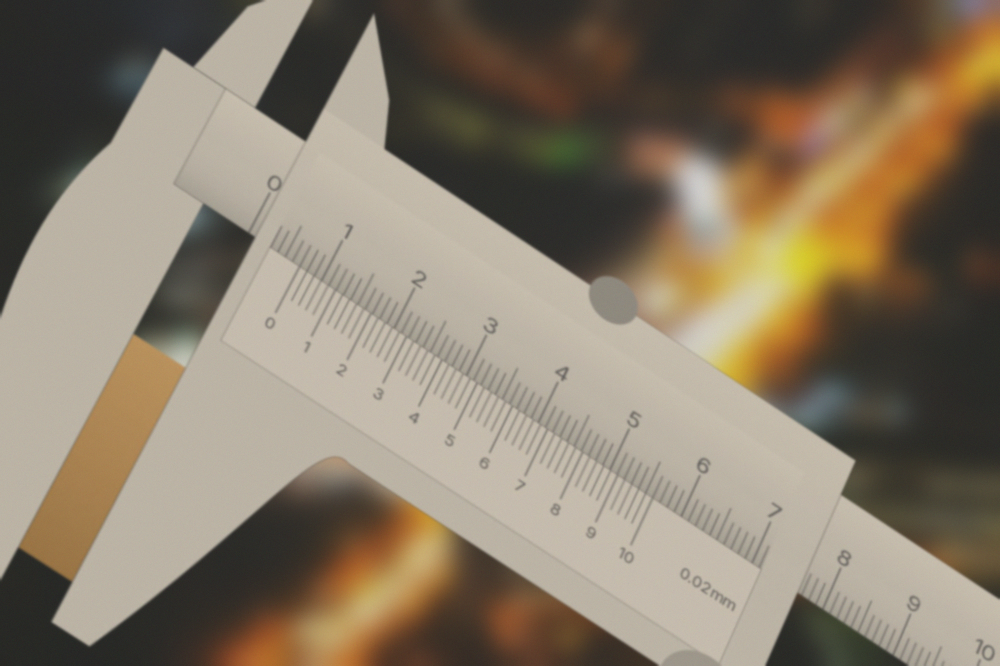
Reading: 7.0 mm
